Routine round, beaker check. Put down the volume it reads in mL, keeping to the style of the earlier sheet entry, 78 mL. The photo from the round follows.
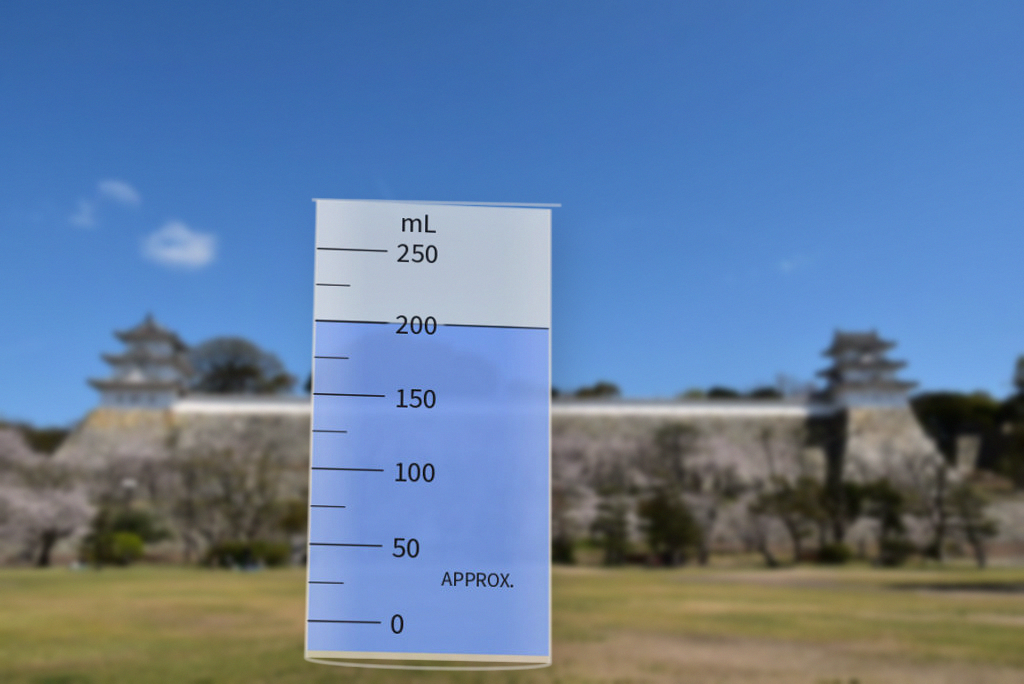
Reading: 200 mL
